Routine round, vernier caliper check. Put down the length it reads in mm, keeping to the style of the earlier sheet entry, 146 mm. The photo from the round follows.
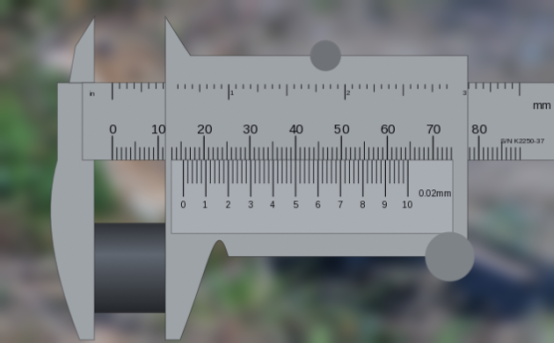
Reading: 15.5 mm
